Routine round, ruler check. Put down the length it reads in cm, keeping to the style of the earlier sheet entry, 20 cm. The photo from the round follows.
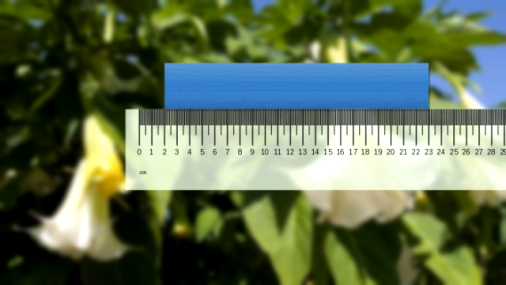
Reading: 21 cm
